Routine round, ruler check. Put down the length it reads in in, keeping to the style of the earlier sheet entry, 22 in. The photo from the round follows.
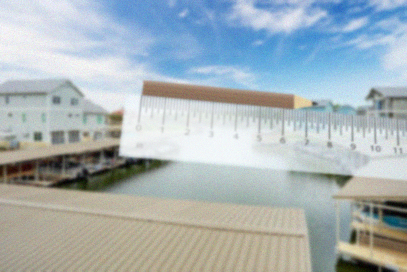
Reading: 7.5 in
